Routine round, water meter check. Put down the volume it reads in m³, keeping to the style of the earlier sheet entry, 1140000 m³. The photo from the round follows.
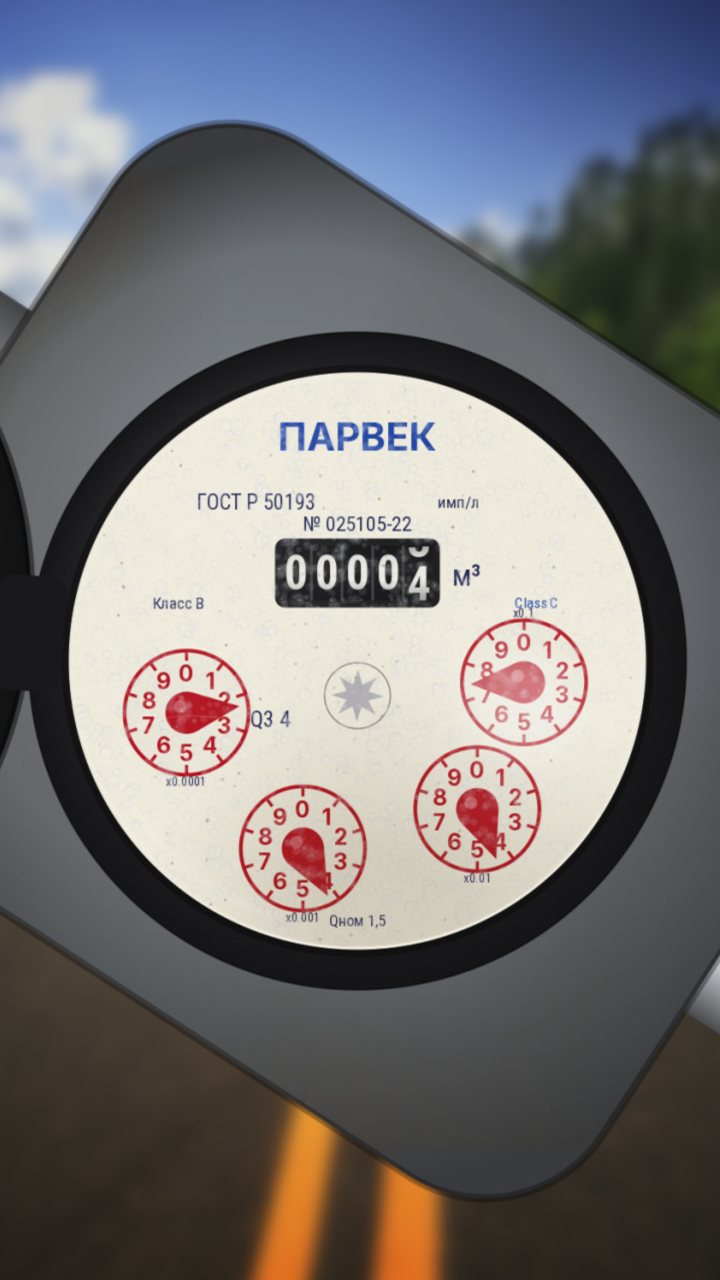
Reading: 3.7442 m³
